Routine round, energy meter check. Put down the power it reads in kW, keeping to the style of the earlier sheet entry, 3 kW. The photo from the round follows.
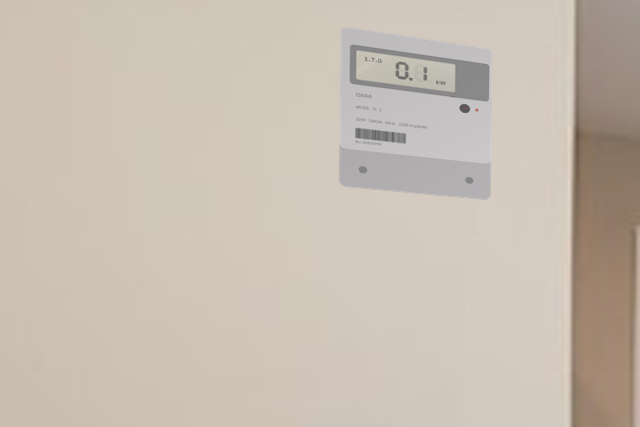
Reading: 0.1 kW
